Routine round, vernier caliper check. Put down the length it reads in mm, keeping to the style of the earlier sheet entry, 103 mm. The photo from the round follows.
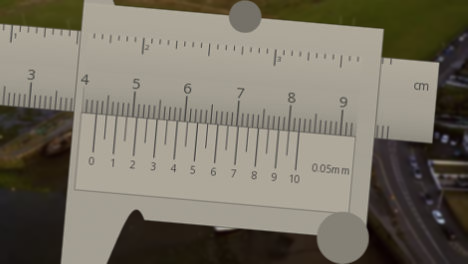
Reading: 43.0 mm
